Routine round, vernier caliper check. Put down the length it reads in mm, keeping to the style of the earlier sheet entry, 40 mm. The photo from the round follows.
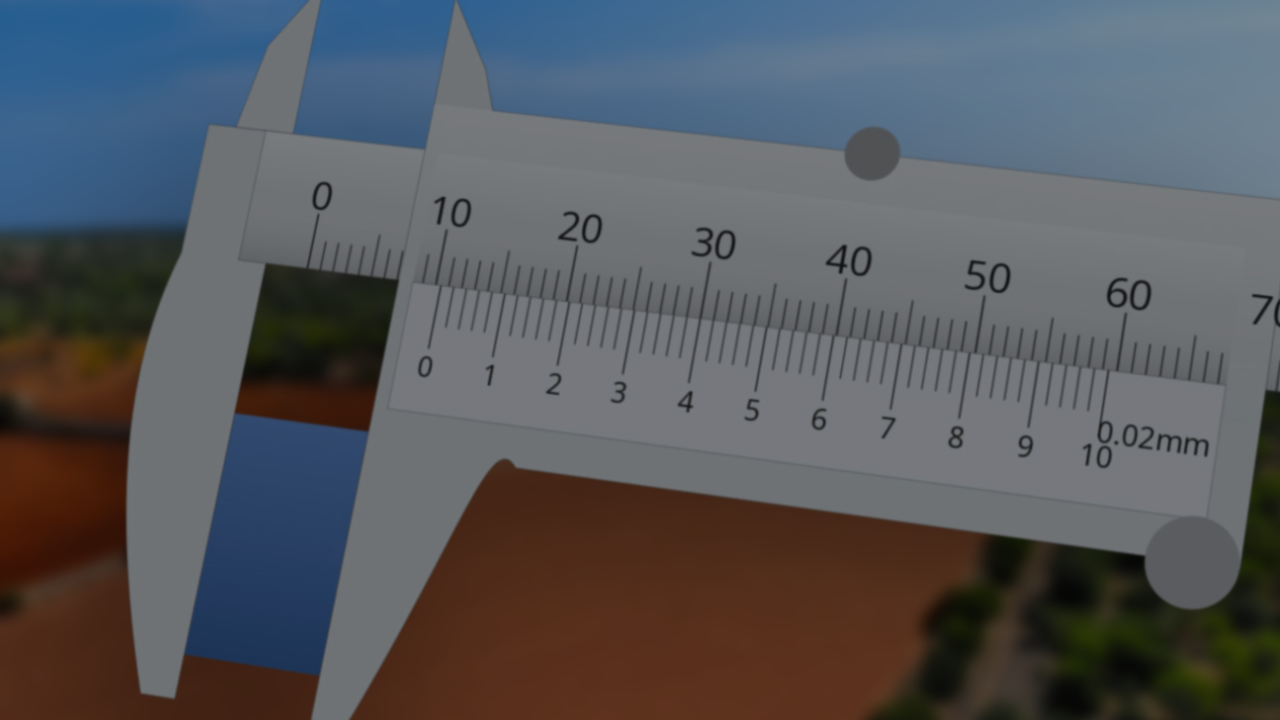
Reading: 10.4 mm
